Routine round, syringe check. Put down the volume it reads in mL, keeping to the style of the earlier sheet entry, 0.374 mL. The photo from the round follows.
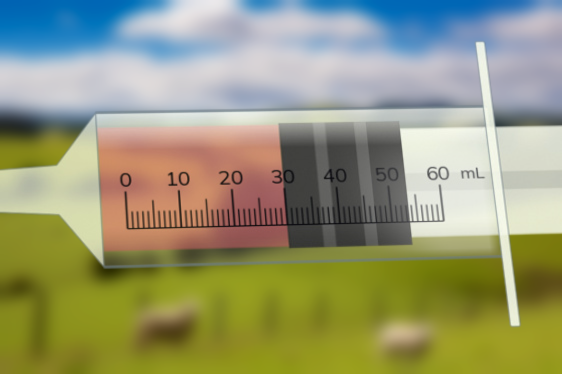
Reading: 30 mL
